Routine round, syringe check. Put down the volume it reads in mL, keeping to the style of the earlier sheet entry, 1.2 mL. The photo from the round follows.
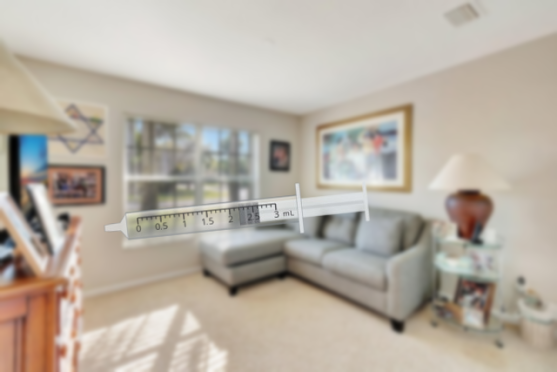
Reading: 2.2 mL
